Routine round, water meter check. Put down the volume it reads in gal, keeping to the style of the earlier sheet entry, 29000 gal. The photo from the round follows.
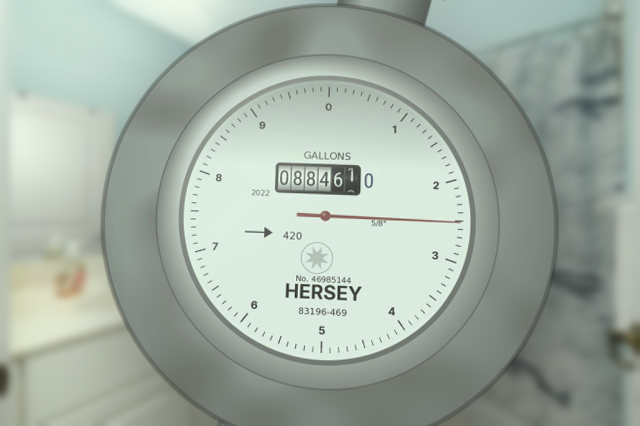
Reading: 884612.5 gal
